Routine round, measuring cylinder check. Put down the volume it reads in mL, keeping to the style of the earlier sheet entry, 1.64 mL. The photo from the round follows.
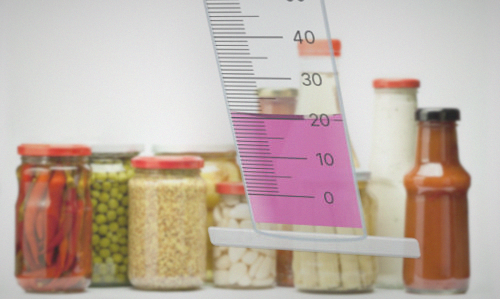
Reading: 20 mL
